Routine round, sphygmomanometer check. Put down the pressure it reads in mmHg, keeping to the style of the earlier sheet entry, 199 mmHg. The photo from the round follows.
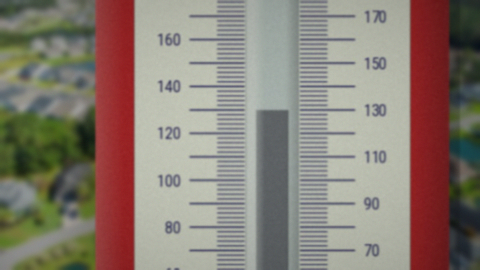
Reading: 130 mmHg
